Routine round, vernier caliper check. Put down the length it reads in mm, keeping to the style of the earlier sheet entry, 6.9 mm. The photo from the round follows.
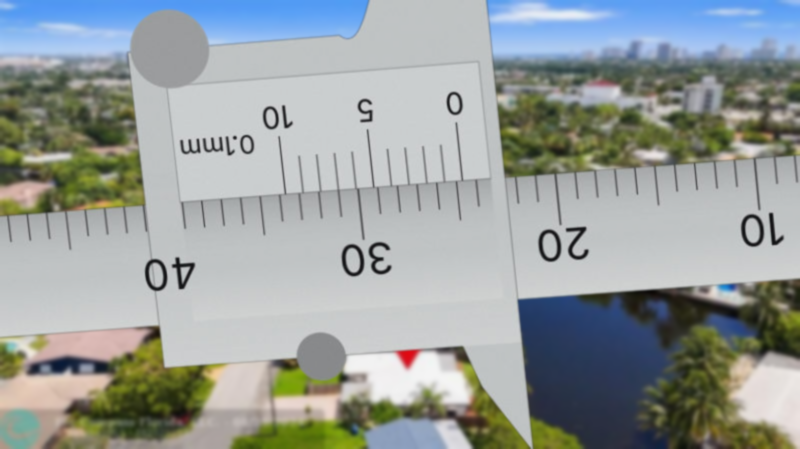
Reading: 24.7 mm
